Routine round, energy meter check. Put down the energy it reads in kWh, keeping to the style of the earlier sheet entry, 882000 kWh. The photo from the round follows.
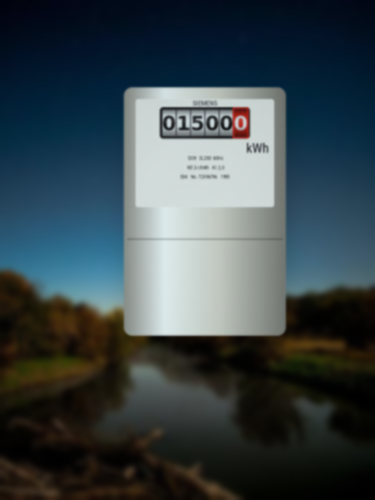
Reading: 1500.0 kWh
